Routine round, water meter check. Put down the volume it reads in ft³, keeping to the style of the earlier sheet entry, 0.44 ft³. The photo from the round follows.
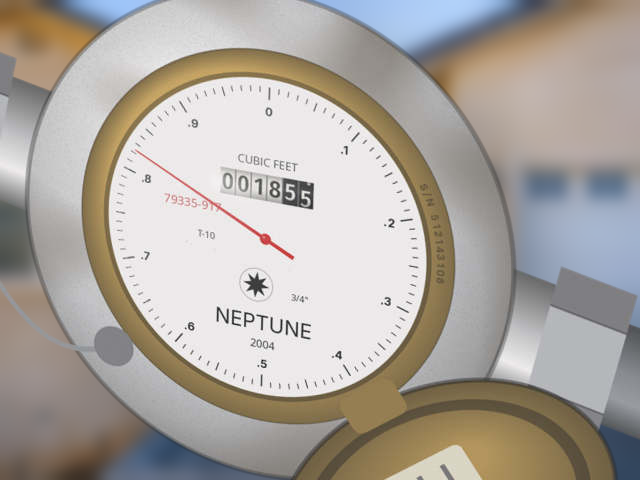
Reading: 1854.82 ft³
